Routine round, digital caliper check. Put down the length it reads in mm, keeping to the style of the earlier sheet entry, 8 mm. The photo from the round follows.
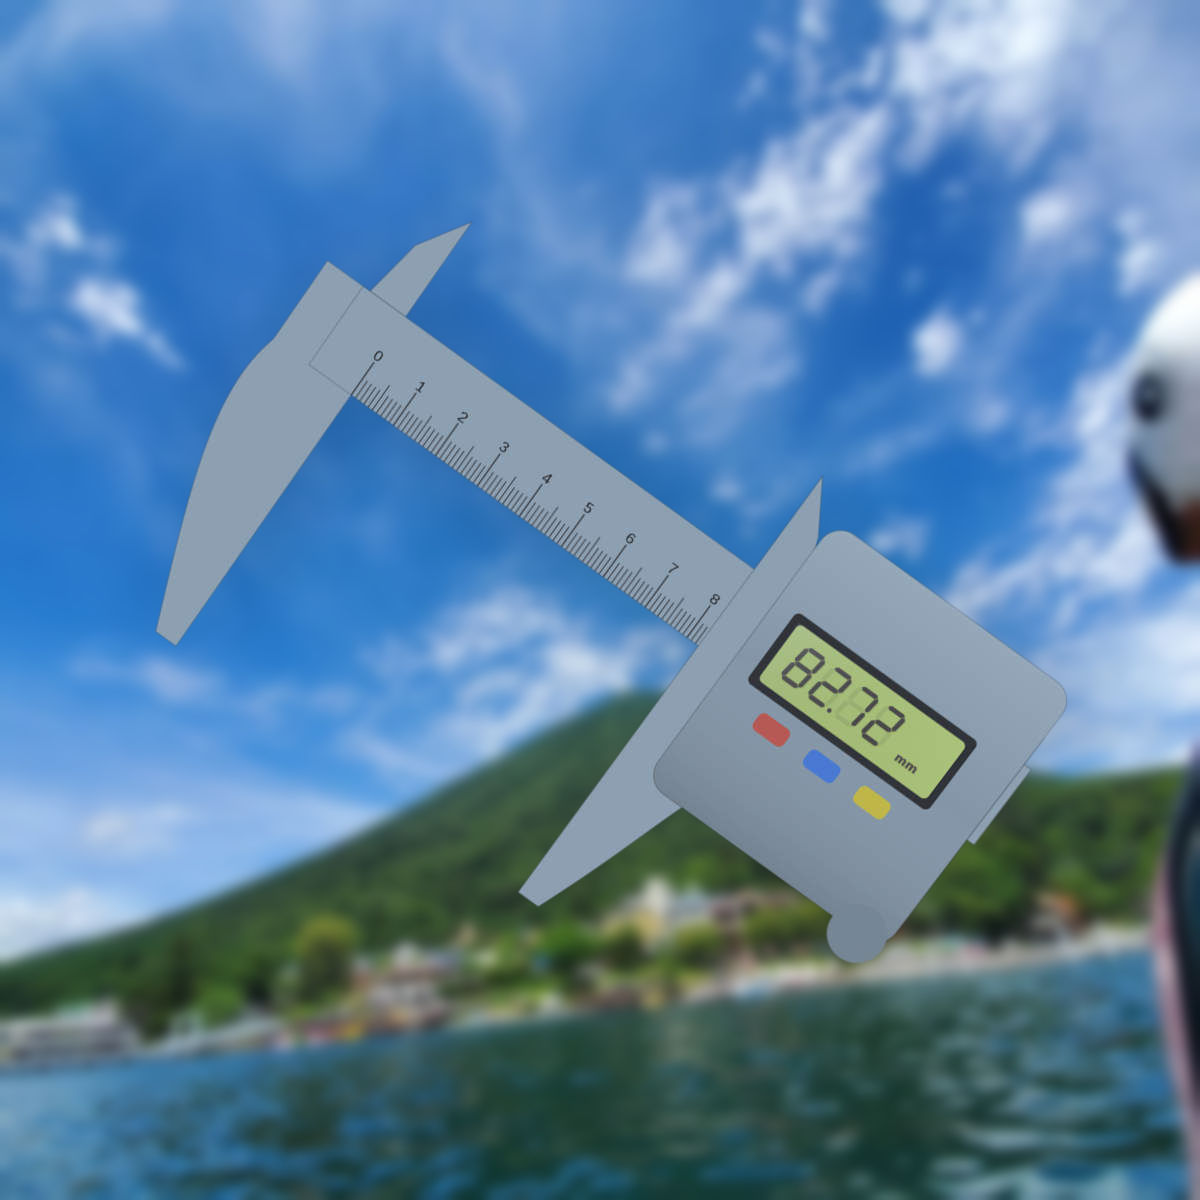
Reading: 82.72 mm
